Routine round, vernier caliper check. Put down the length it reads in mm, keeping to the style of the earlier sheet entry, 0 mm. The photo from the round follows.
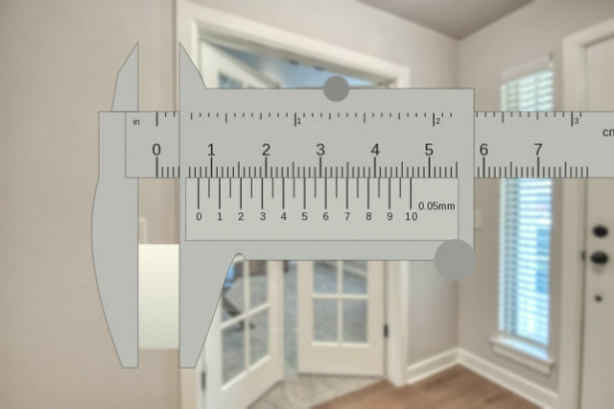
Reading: 7.6 mm
